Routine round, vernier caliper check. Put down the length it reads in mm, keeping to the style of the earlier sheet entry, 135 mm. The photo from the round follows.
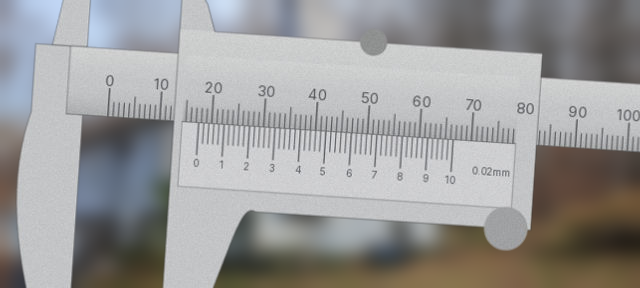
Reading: 17.5 mm
